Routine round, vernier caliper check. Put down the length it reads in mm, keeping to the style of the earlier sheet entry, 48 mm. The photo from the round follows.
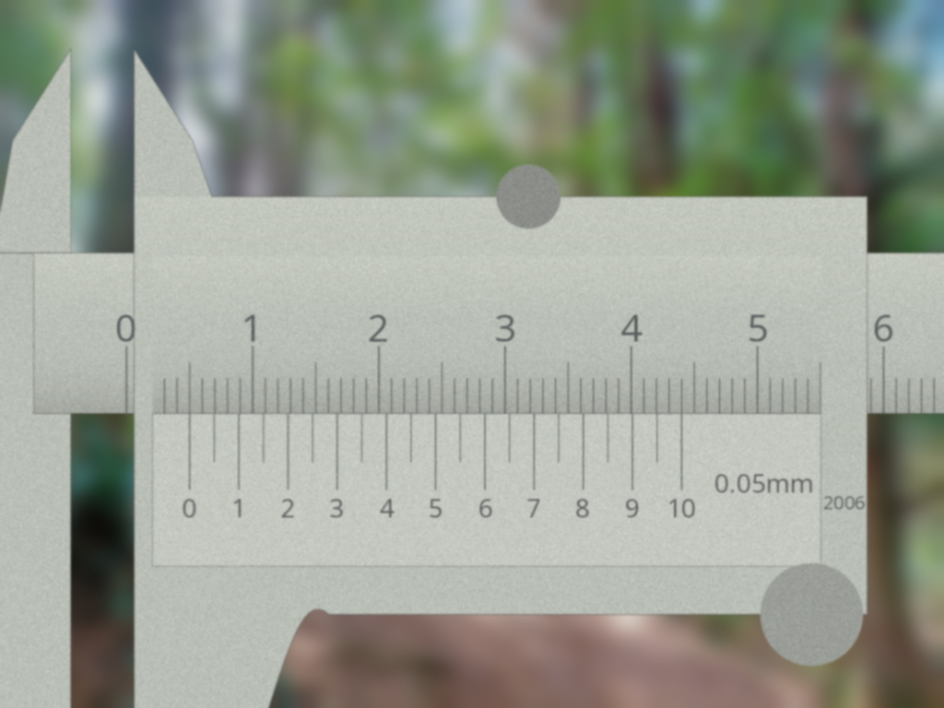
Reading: 5.0 mm
